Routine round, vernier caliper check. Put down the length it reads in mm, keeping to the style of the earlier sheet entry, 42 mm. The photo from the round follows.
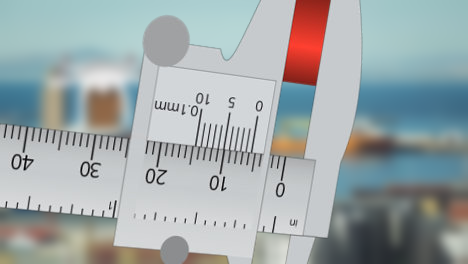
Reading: 5.6 mm
